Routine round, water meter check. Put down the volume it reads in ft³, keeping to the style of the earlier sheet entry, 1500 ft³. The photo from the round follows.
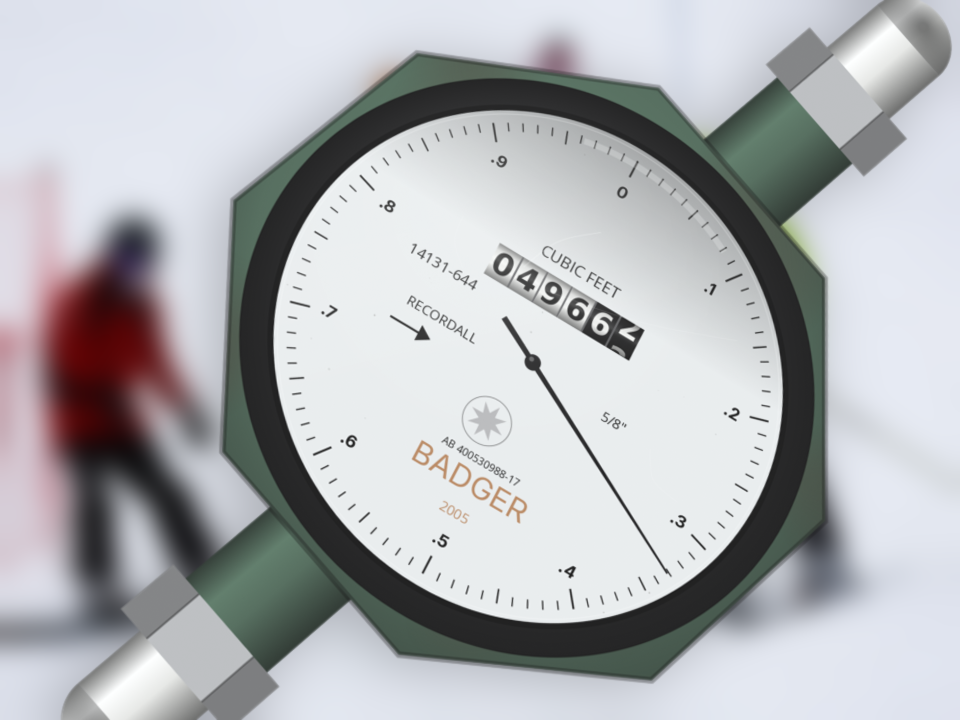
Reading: 49662.33 ft³
